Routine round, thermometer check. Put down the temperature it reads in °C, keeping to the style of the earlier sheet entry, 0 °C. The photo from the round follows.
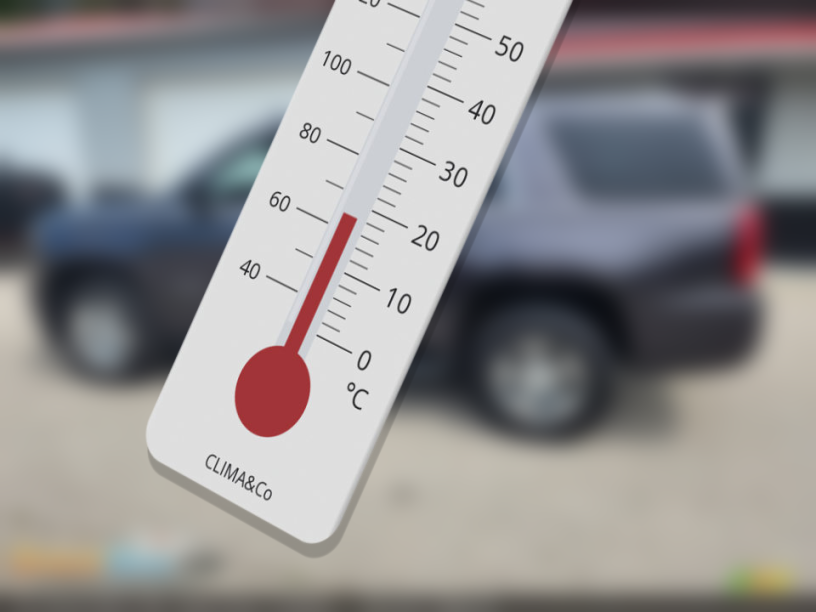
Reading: 18 °C
